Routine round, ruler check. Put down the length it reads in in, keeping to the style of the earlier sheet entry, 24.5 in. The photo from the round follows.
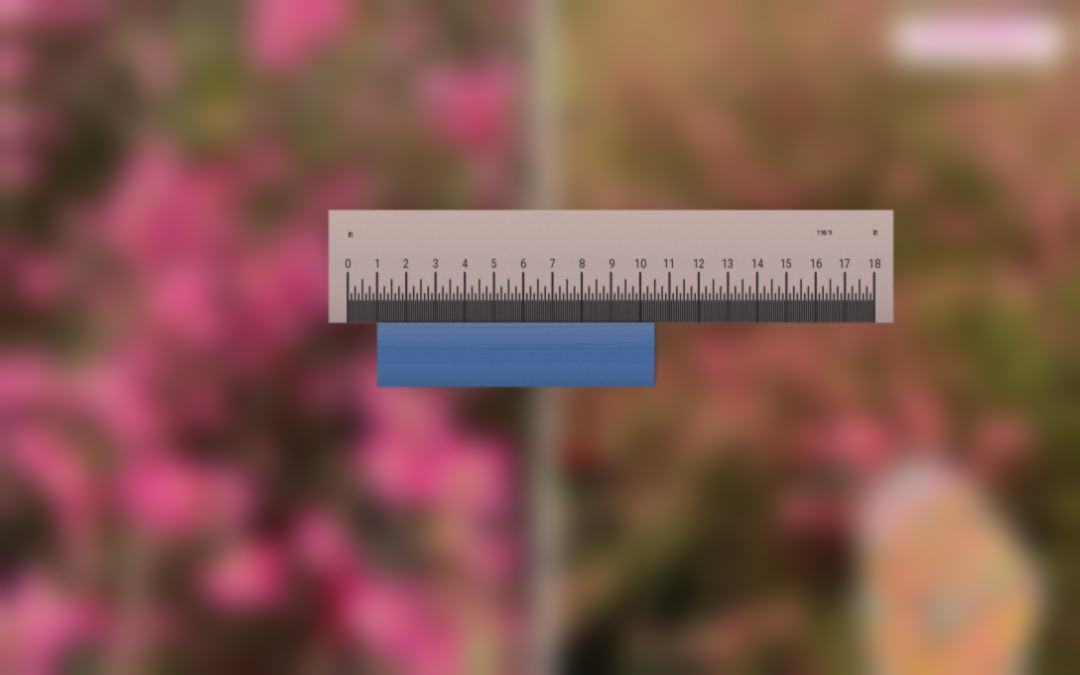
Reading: 9.5 in
